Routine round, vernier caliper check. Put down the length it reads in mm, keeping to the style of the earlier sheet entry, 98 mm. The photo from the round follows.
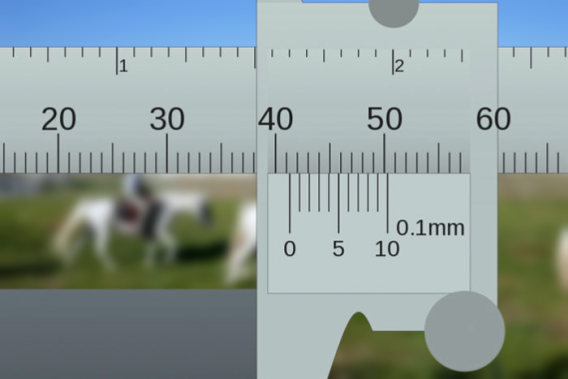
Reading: 41.3 mm
